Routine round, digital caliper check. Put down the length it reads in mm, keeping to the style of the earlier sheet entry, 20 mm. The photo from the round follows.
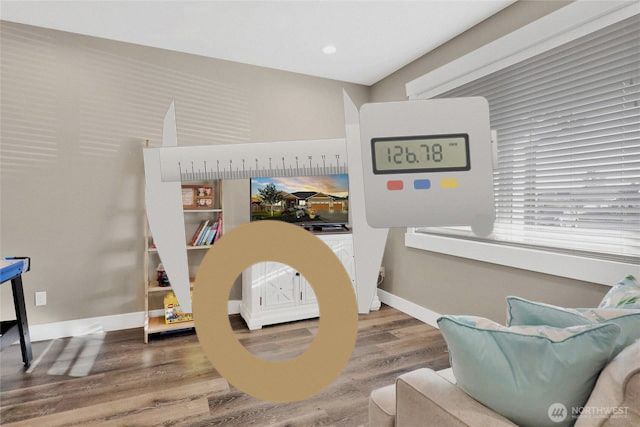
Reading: 126.78 mm
